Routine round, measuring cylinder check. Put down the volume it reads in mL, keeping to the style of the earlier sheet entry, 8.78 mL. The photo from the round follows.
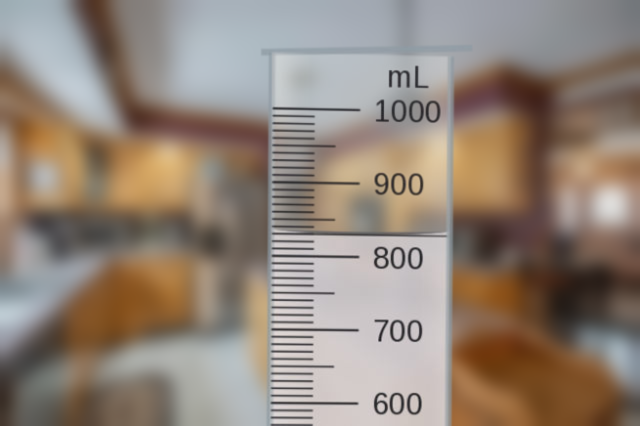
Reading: 830 mL
